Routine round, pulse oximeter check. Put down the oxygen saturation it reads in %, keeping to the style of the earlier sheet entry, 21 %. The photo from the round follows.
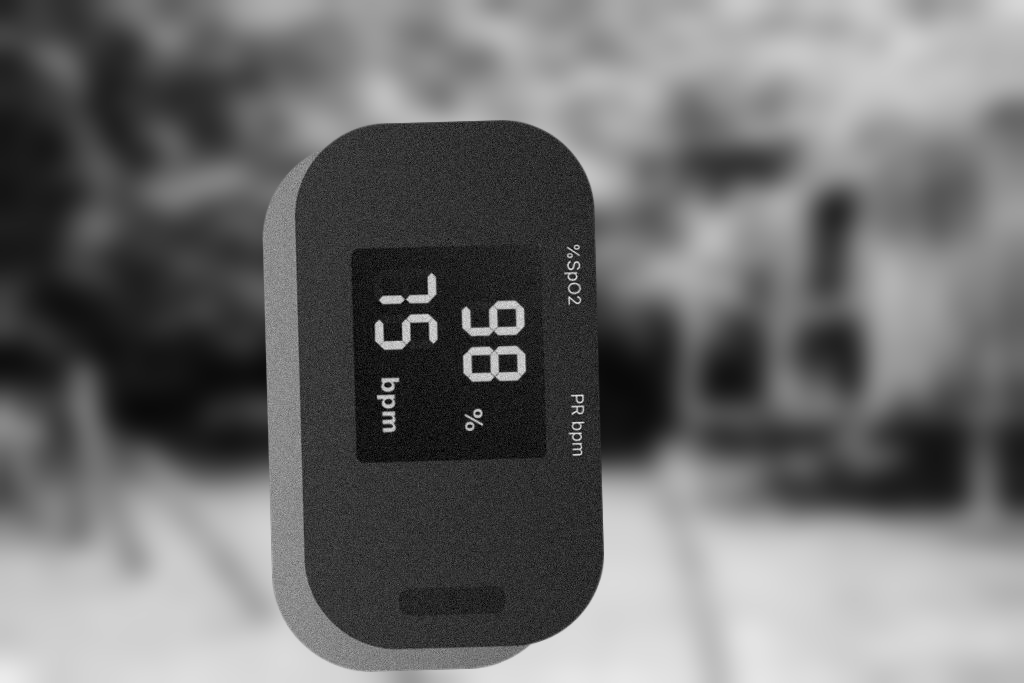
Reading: 98 %
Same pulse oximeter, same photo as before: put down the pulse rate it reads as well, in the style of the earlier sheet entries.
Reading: 75 bpm
